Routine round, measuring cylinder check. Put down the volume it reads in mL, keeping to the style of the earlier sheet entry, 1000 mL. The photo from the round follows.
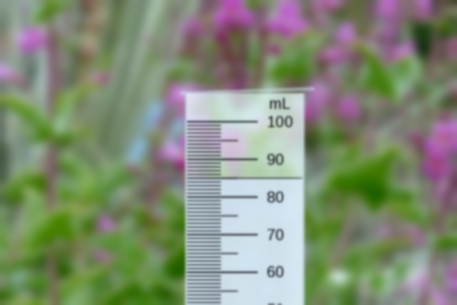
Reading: 85 mL
